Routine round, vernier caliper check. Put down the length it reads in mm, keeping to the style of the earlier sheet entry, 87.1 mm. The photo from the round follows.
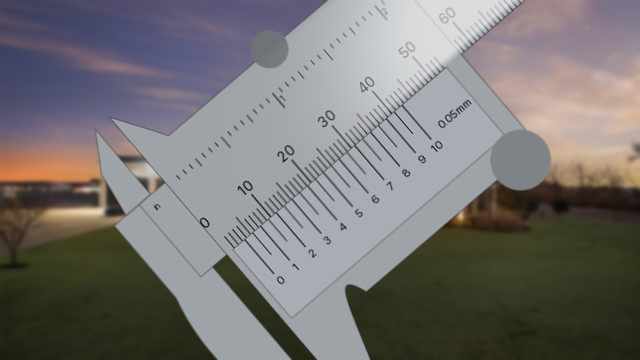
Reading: 3.5 mm
